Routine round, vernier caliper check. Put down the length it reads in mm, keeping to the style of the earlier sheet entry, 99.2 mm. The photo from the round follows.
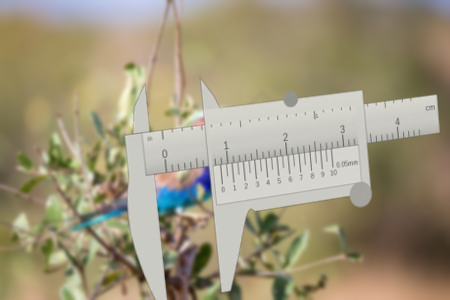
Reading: 8.8 mm
